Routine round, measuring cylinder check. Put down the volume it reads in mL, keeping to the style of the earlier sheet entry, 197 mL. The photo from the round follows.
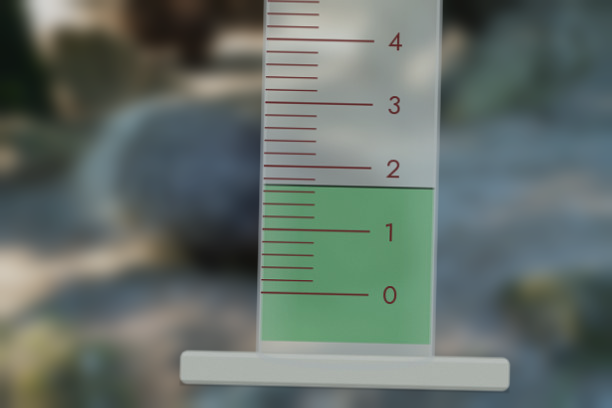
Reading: 1.7 mL
